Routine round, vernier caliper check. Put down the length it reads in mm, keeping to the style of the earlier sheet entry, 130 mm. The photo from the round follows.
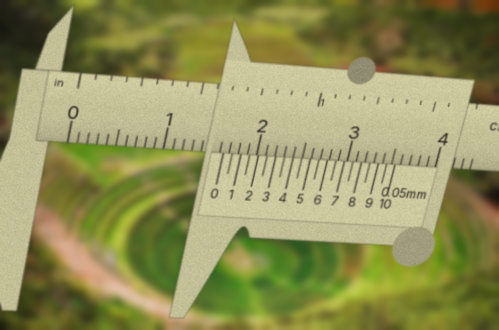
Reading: 16.4 mm
